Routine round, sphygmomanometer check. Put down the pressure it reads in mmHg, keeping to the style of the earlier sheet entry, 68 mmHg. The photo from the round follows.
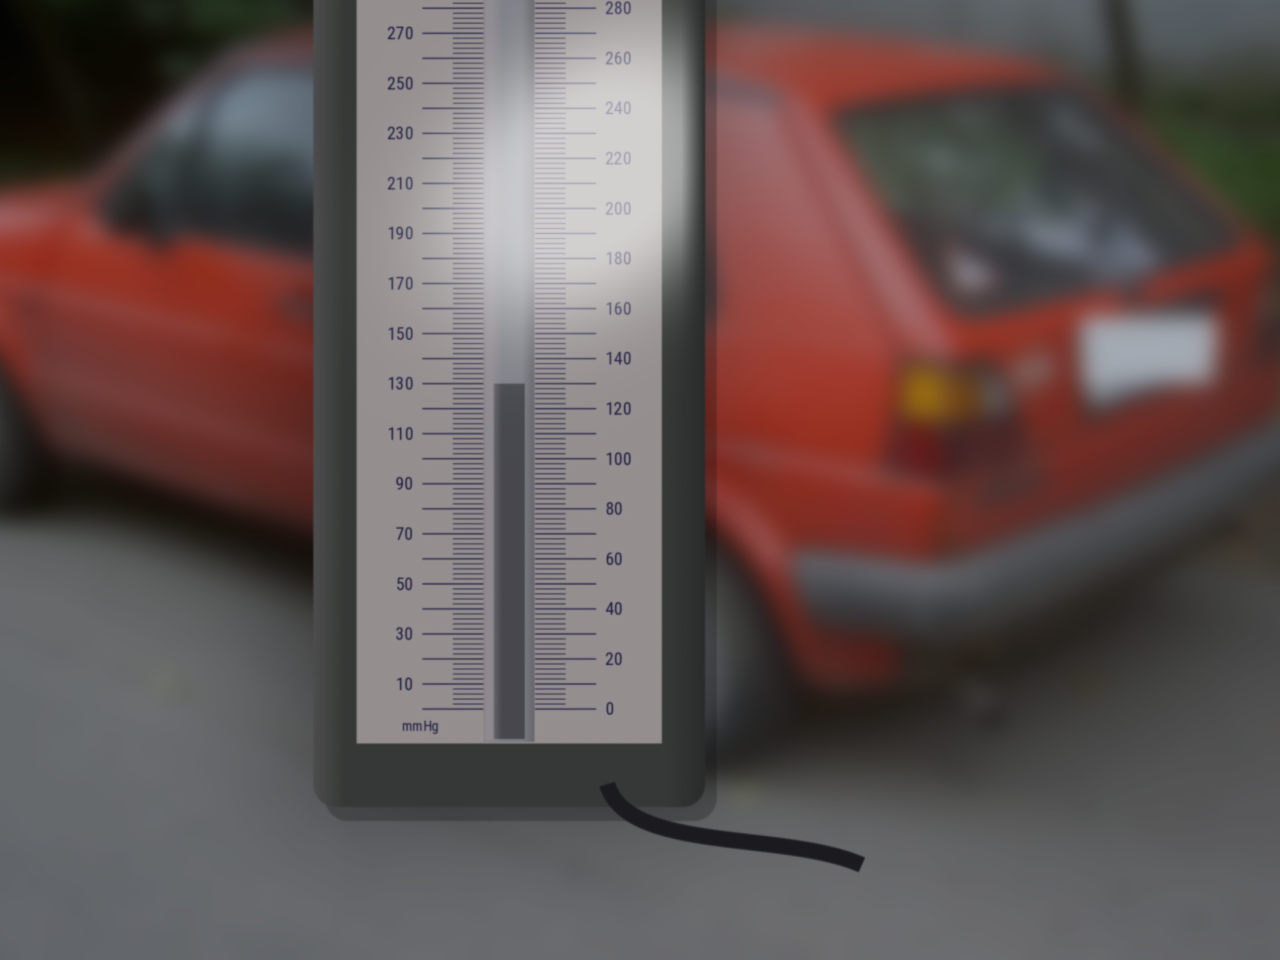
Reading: 130 mmHg
